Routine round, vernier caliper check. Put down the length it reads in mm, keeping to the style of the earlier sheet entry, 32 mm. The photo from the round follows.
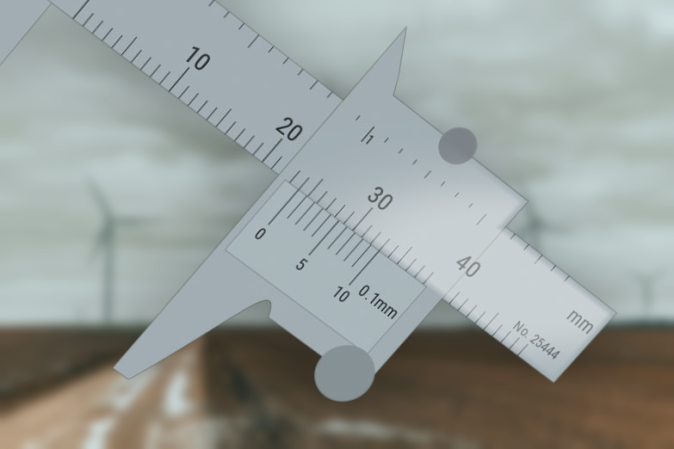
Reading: 24.0 mm
